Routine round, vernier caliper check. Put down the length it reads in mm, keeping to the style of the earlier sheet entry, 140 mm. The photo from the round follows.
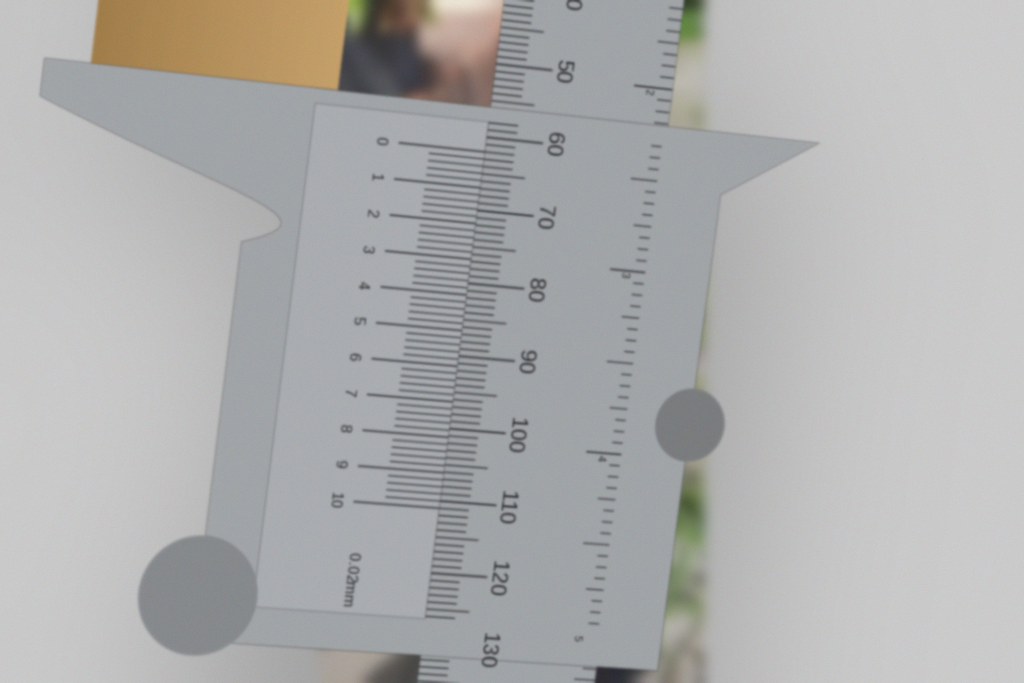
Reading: 62.0 mm
